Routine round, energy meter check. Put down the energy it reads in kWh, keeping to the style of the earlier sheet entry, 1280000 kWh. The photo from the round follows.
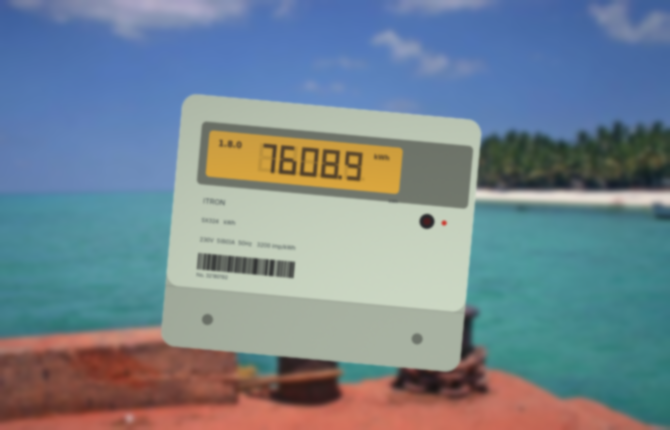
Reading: 7608.9 kWh
